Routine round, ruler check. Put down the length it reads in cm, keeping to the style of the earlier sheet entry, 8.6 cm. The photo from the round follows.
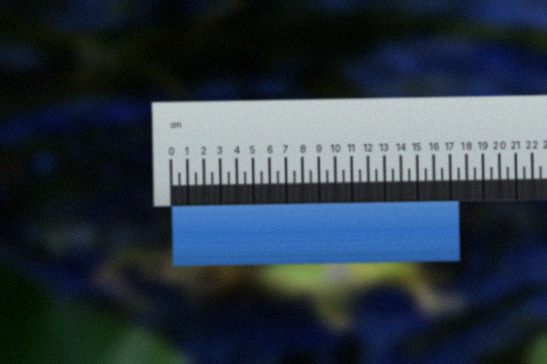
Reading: 17.5 cm
